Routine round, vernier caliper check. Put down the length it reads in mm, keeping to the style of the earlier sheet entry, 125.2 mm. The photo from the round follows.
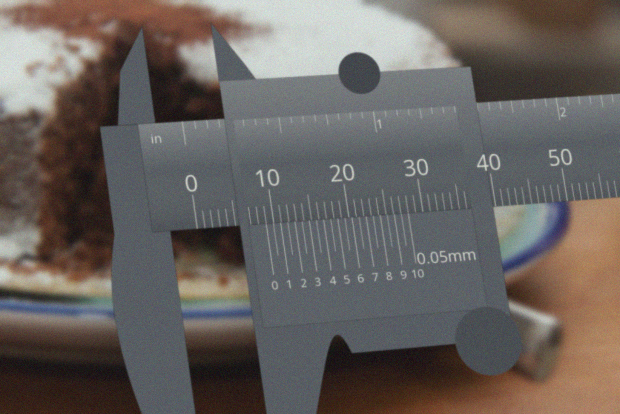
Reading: 9.0 mm
